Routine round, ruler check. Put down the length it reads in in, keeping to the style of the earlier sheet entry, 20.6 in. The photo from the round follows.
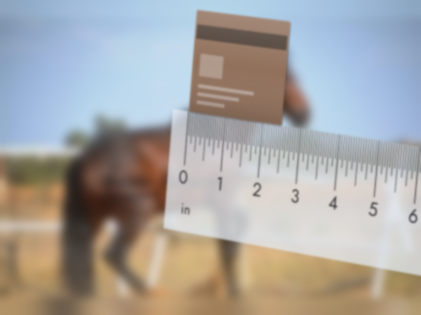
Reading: 2.5 in
